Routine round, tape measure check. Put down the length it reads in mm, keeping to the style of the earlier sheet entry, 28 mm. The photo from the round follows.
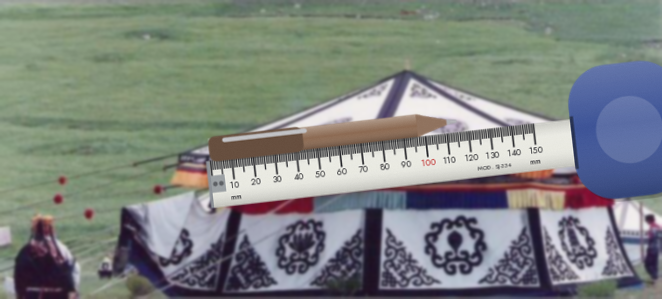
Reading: 115 mm
